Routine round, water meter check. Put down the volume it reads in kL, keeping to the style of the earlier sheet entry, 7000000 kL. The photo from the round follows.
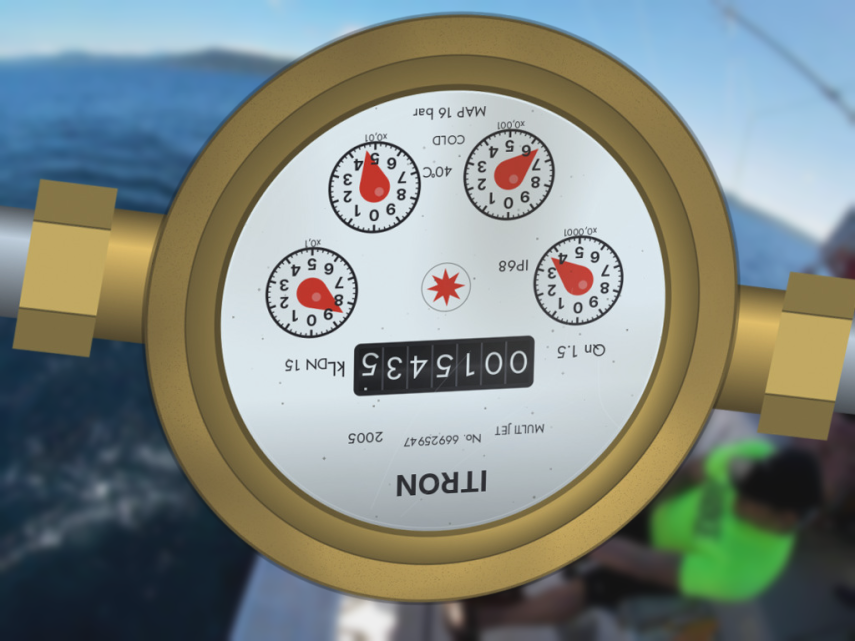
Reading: 15434.8463 kL
